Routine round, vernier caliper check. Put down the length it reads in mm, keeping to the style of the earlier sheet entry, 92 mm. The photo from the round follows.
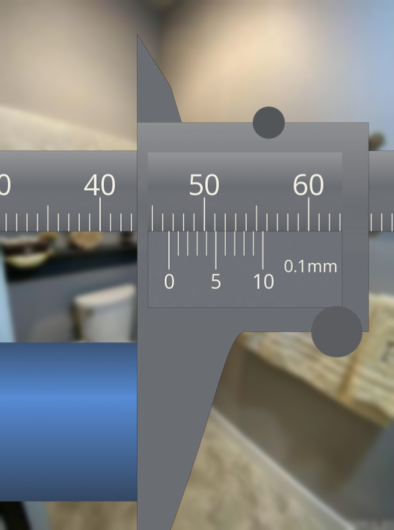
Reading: 46.6 mm
